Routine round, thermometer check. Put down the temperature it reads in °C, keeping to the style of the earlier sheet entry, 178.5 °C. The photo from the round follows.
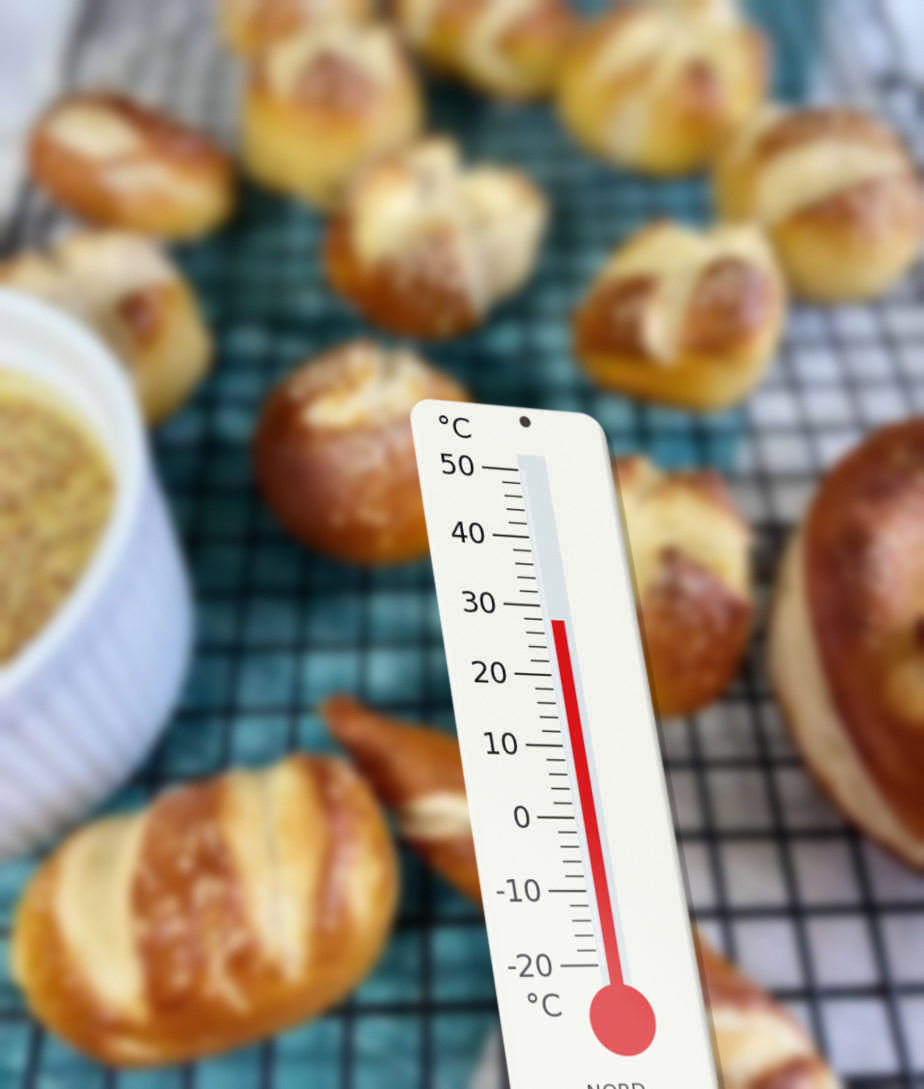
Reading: 28 °C
